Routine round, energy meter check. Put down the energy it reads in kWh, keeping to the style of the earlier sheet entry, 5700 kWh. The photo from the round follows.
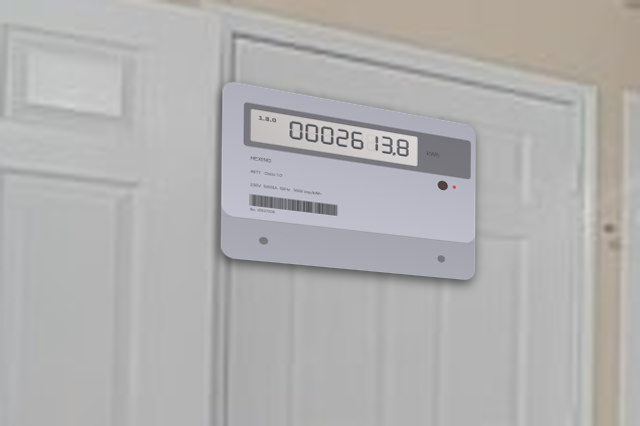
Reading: 2613.8 kWh
